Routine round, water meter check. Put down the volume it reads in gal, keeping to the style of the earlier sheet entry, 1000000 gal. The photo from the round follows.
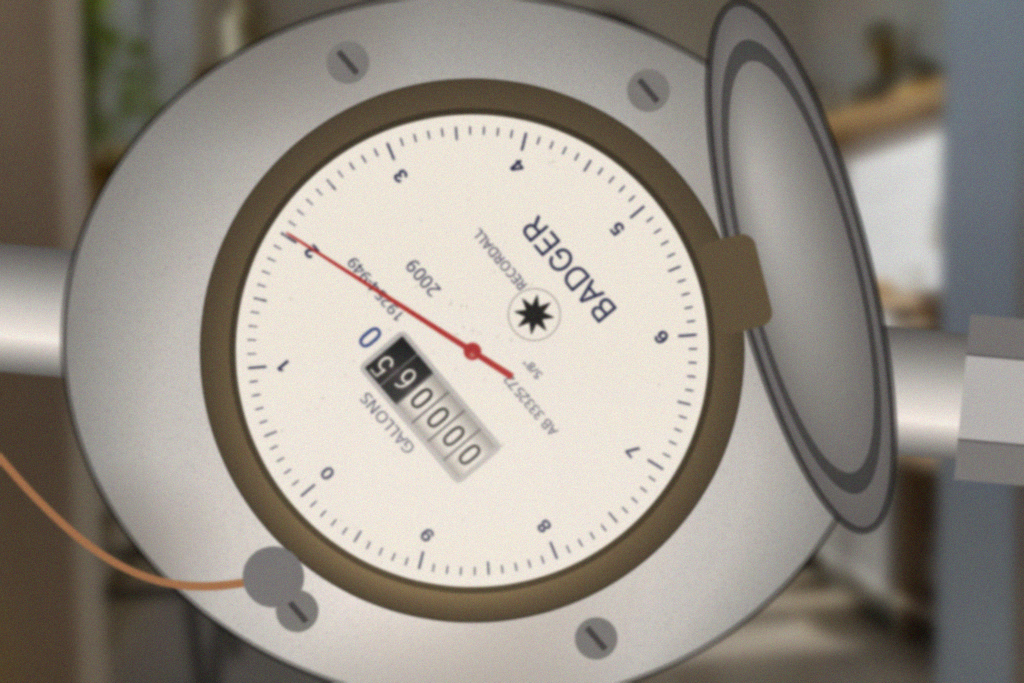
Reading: 652.0 gal
